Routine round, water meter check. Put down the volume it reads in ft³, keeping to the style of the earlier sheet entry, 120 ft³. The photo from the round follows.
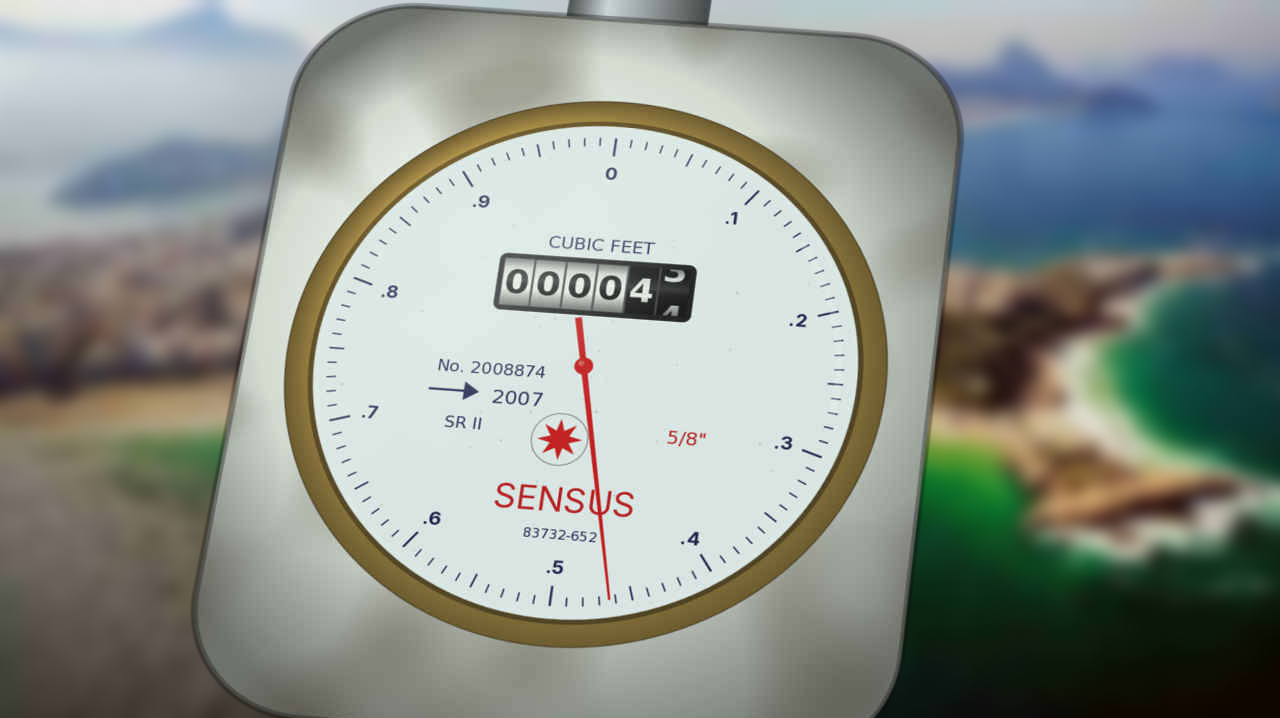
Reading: 43.46 ft³
